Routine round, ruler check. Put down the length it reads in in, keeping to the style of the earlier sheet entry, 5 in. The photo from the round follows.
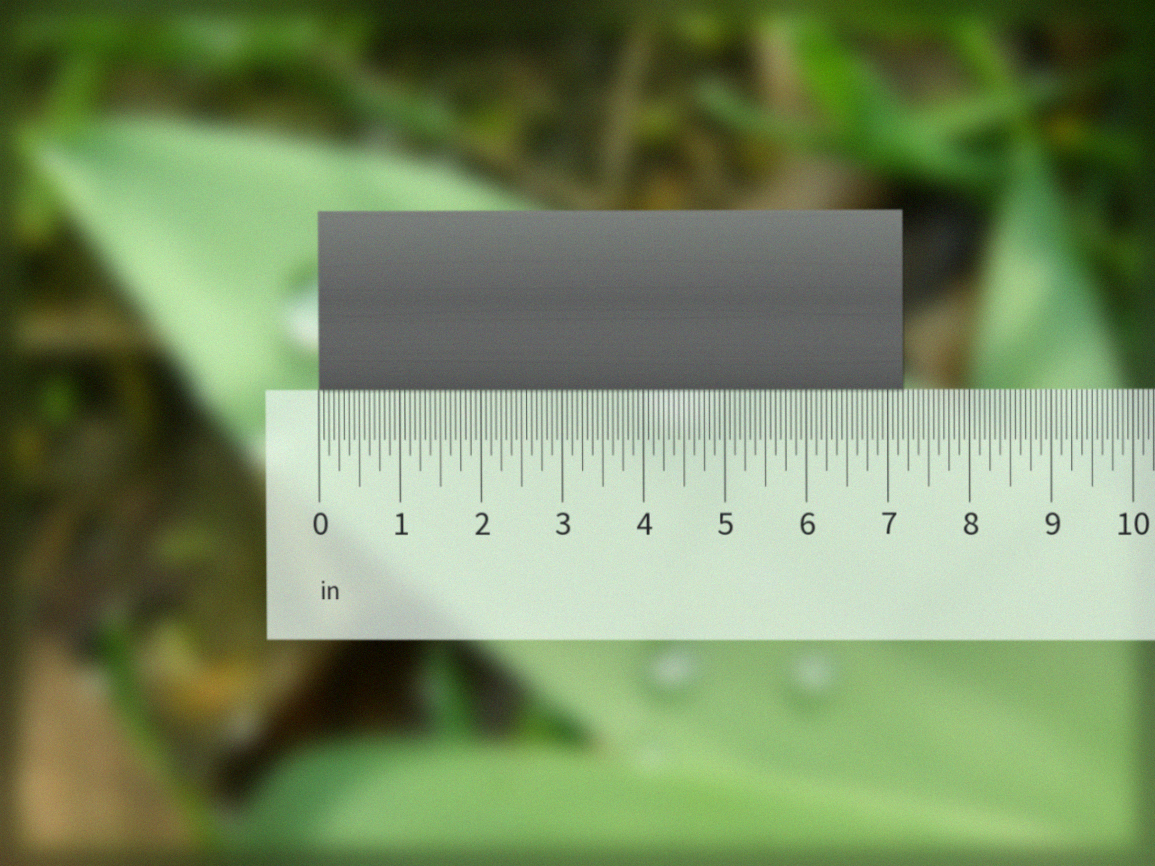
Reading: 7.1875 in
